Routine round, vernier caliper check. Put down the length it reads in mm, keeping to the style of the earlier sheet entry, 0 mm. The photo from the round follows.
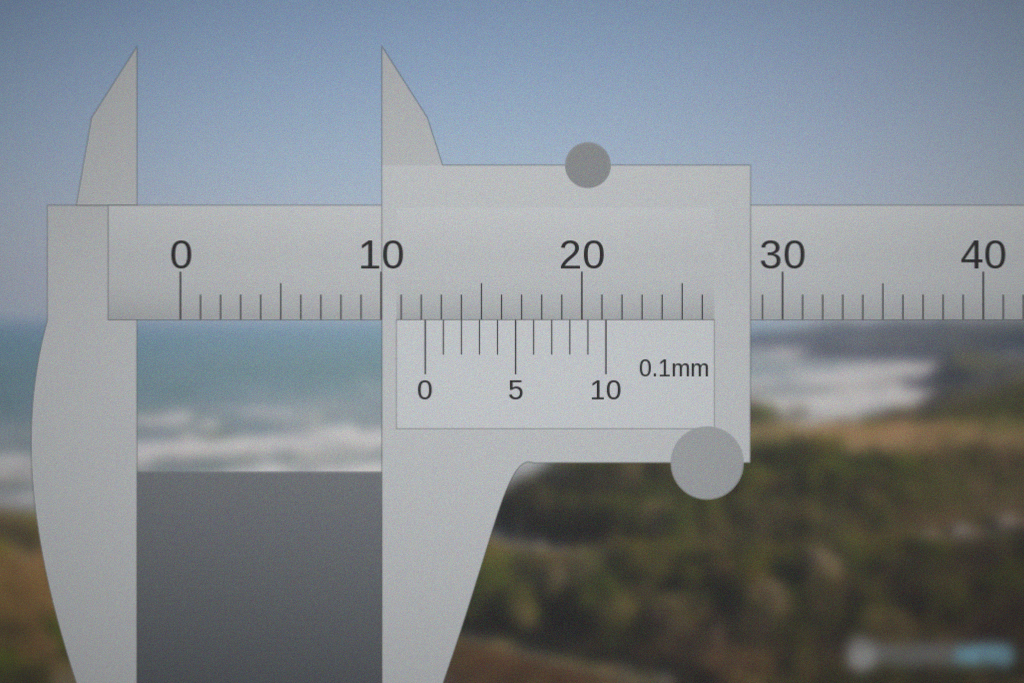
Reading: 12.2 mm
